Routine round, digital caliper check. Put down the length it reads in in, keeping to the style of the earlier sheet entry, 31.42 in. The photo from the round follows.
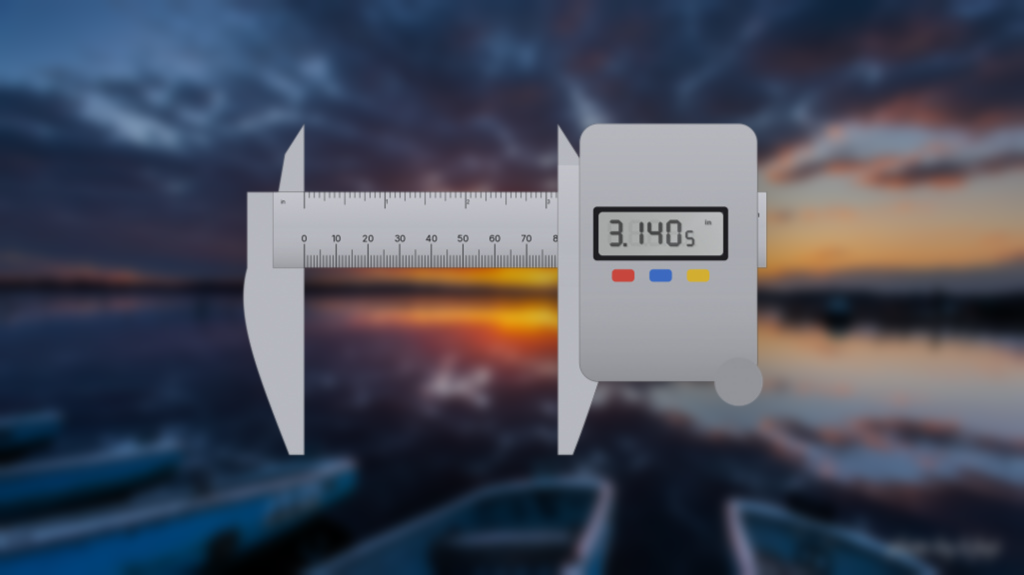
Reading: 3.1405 in
